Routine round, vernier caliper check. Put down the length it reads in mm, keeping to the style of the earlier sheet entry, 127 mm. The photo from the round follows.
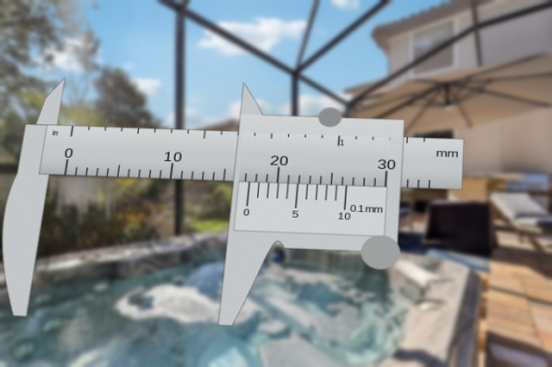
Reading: 17.4 mm
